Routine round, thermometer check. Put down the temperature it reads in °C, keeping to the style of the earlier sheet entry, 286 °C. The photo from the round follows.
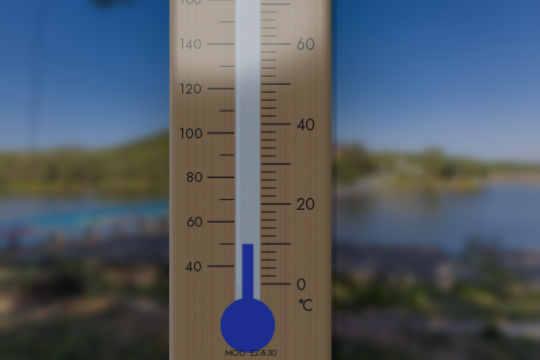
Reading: 10 °C
